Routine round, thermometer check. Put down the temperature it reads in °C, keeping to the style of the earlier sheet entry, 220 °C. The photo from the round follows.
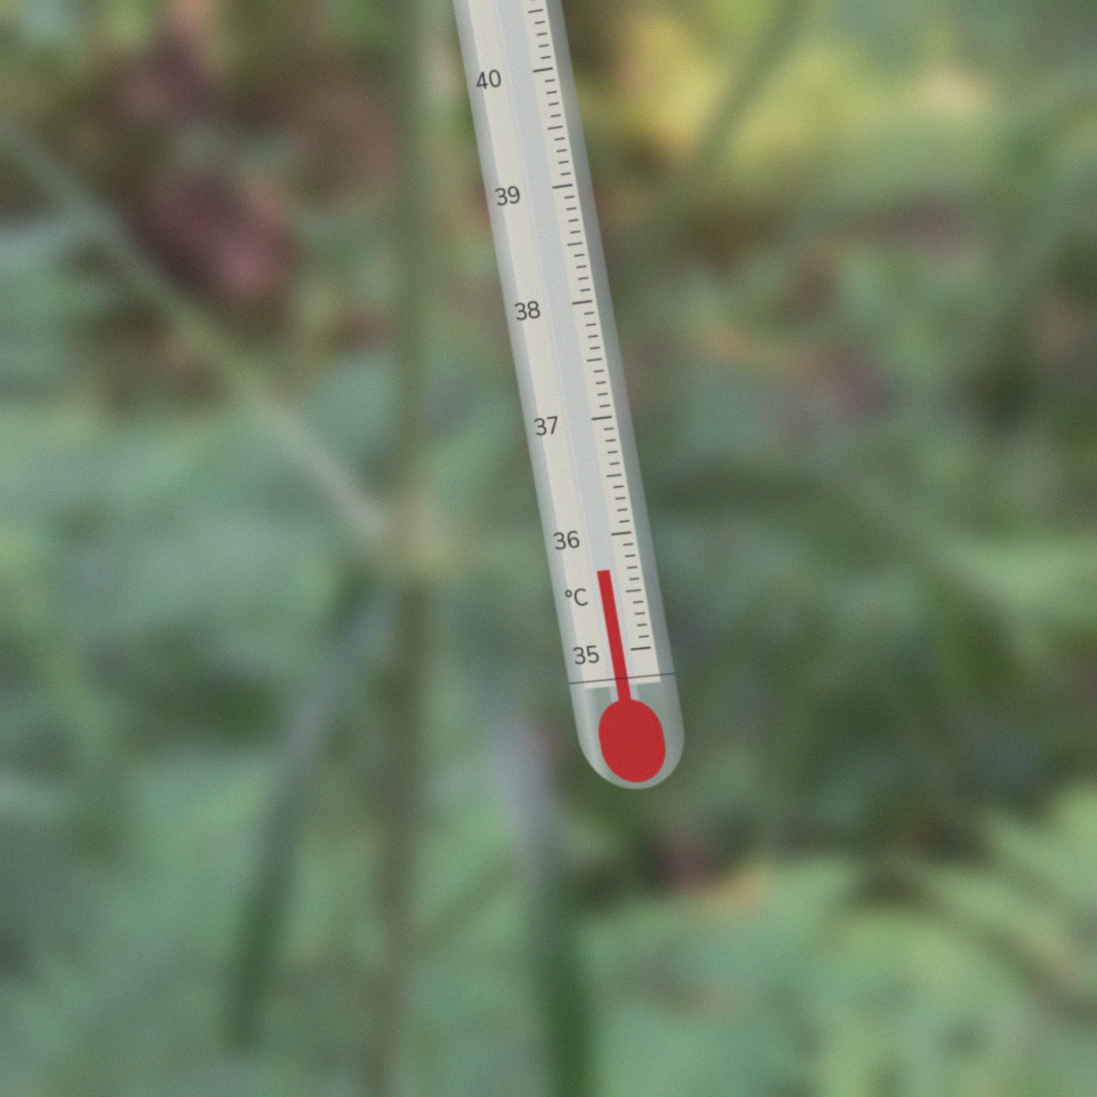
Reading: 35.7 °C
